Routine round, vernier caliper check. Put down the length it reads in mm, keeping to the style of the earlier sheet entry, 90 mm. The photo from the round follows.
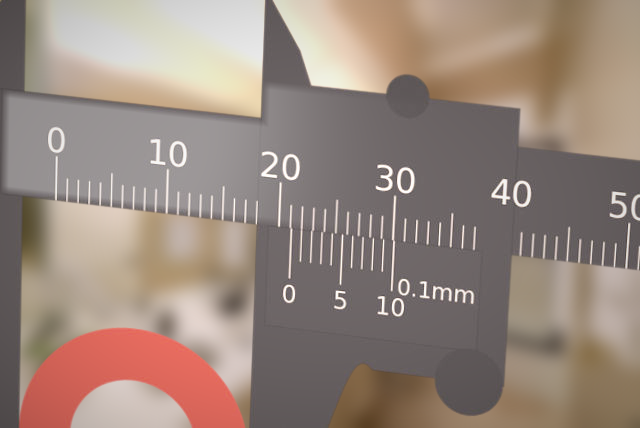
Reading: 21.1 mm
